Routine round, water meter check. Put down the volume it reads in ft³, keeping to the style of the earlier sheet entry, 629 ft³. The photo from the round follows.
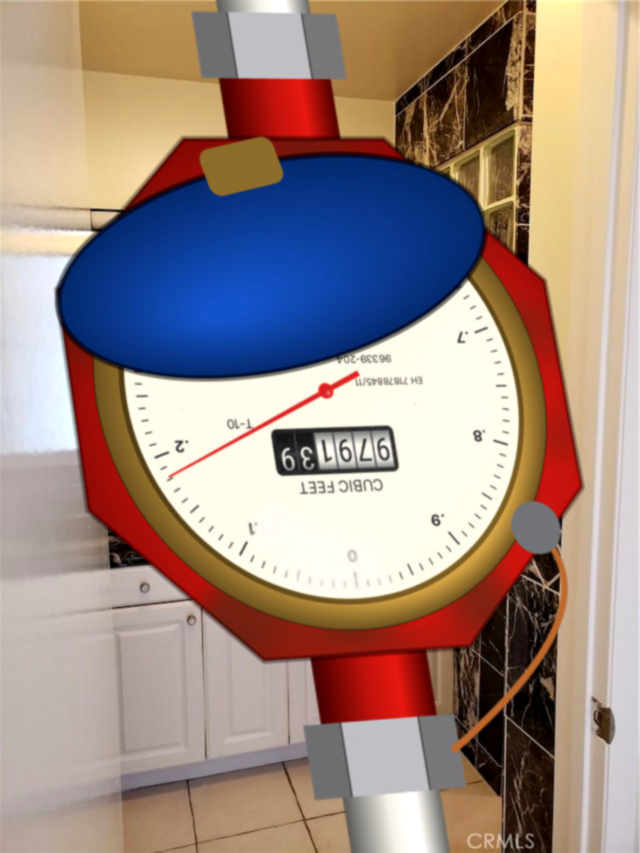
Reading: 979139.18 ft³
